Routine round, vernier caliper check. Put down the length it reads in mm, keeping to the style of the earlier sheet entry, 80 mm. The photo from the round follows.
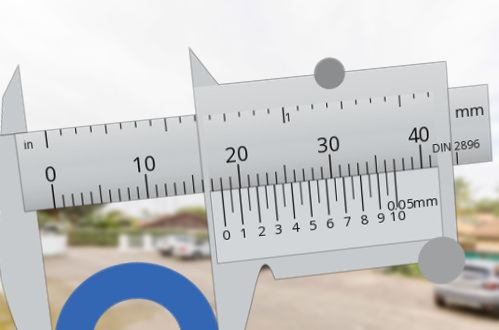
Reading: 18.0 mm
